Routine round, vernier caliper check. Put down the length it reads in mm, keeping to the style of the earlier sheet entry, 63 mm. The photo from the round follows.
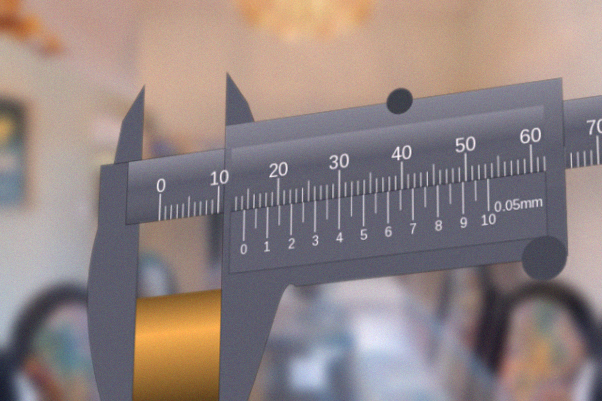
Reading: 14.4 mm
